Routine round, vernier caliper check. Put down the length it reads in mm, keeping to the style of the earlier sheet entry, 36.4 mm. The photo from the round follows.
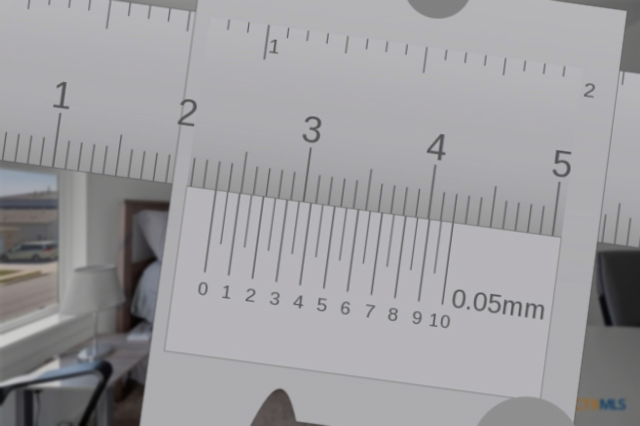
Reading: 23.0 mm
